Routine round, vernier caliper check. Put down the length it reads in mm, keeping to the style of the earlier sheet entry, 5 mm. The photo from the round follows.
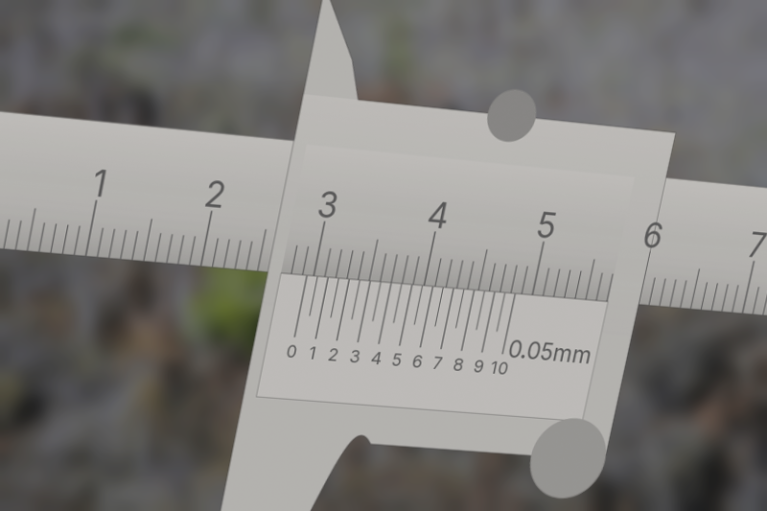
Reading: 29.4 mm
